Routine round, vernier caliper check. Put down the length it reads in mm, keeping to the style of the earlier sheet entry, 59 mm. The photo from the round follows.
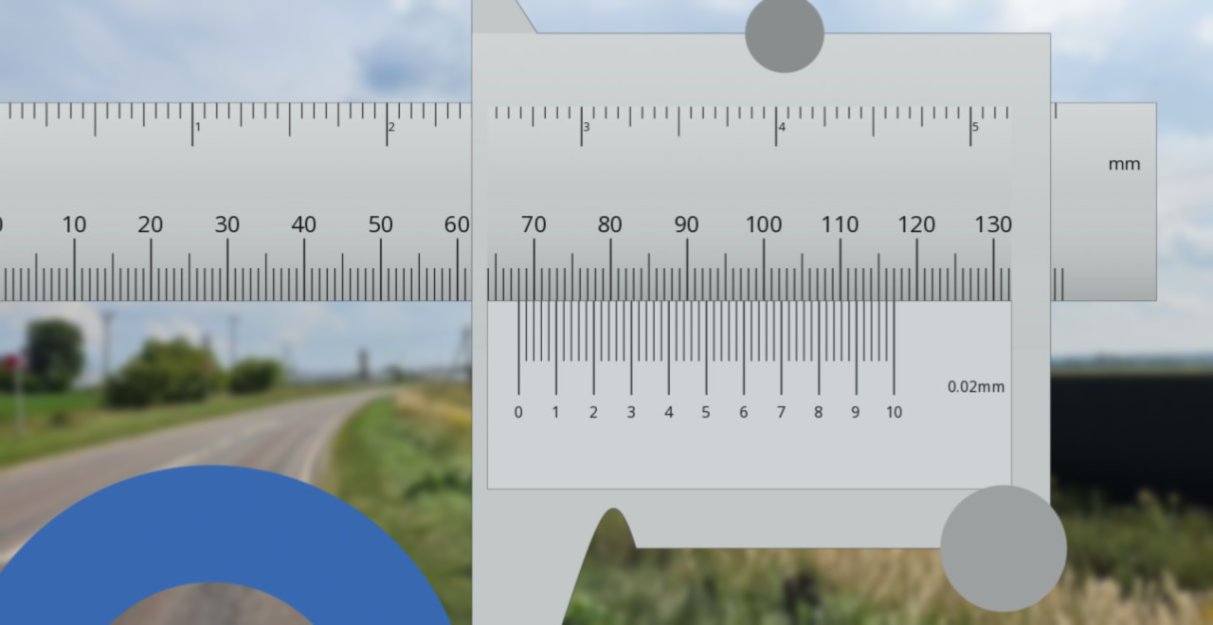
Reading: 68.0 mm
